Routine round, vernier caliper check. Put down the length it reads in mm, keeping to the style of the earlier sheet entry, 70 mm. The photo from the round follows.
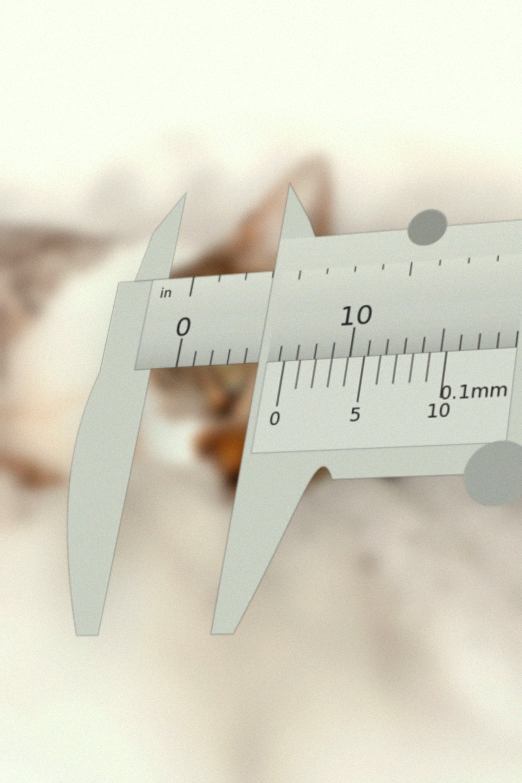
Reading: 6.3 mm
